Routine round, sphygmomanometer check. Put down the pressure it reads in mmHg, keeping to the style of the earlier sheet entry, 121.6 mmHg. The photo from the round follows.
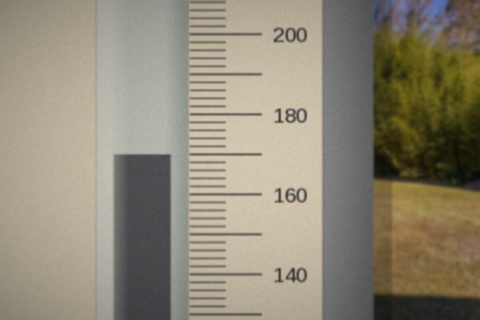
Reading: 170 mmHg
